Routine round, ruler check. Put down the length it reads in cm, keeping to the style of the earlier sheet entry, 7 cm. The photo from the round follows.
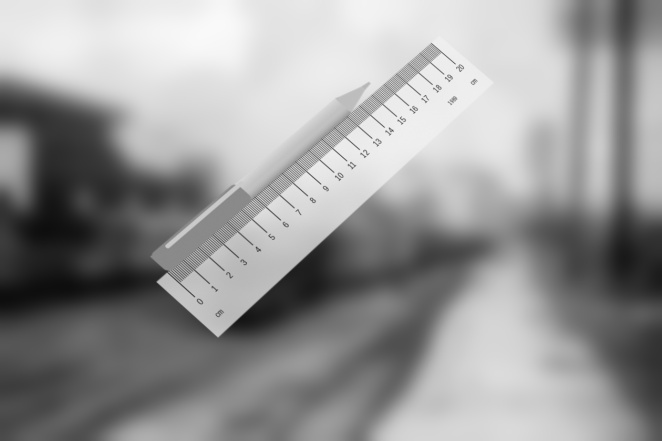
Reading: 15.5 cm
